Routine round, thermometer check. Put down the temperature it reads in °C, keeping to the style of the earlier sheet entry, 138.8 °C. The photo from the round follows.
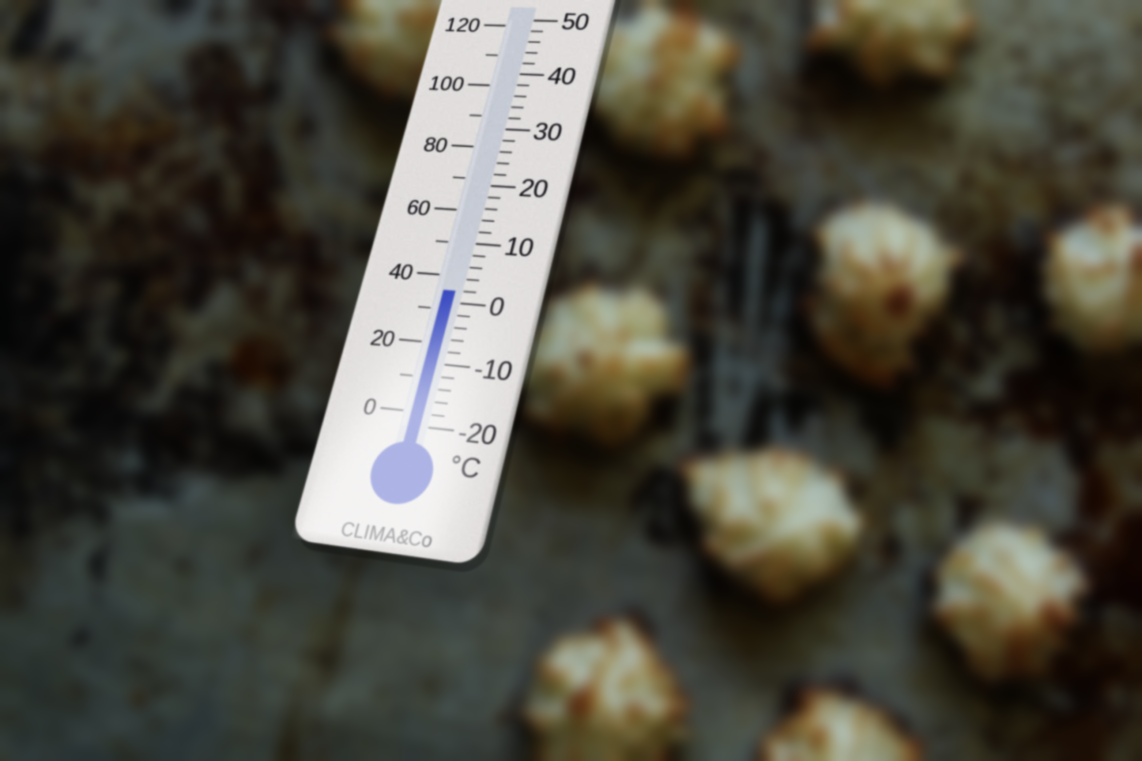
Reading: 2 °C
